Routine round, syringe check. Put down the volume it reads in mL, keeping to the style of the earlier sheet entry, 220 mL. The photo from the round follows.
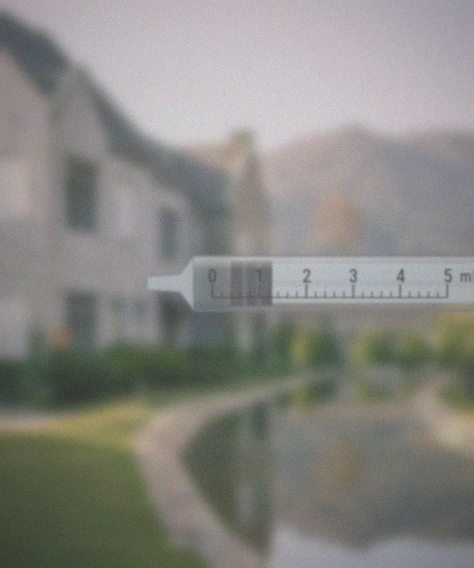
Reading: 0.4 mL
